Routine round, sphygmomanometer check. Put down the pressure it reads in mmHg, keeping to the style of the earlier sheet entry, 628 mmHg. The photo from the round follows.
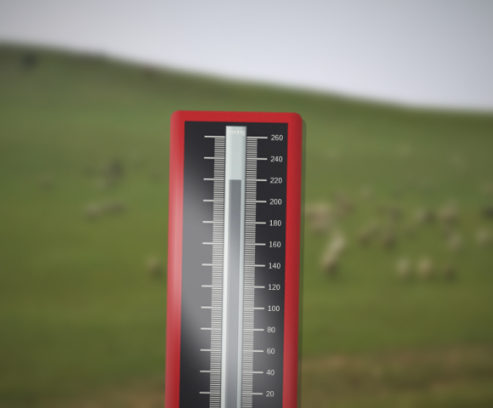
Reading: 220 mmHg
